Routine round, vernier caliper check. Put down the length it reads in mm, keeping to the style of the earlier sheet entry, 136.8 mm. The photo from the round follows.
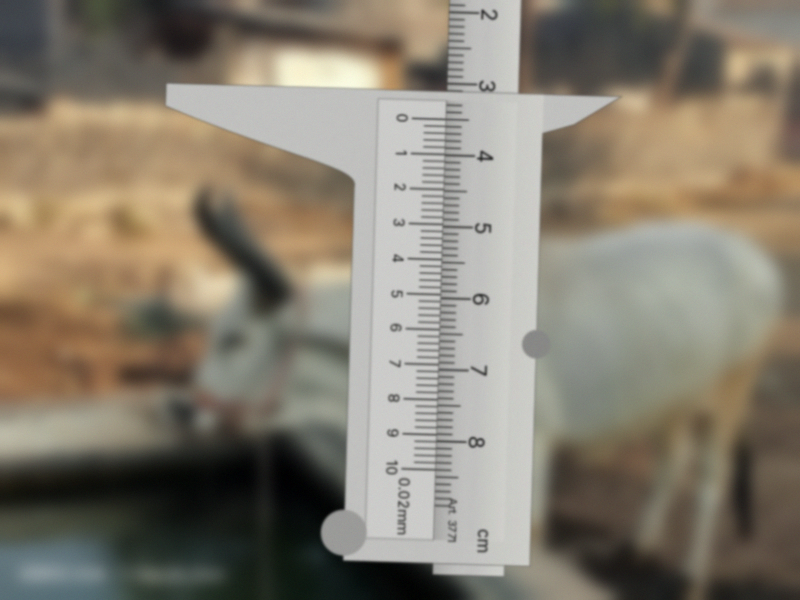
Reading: 35.0 mm
